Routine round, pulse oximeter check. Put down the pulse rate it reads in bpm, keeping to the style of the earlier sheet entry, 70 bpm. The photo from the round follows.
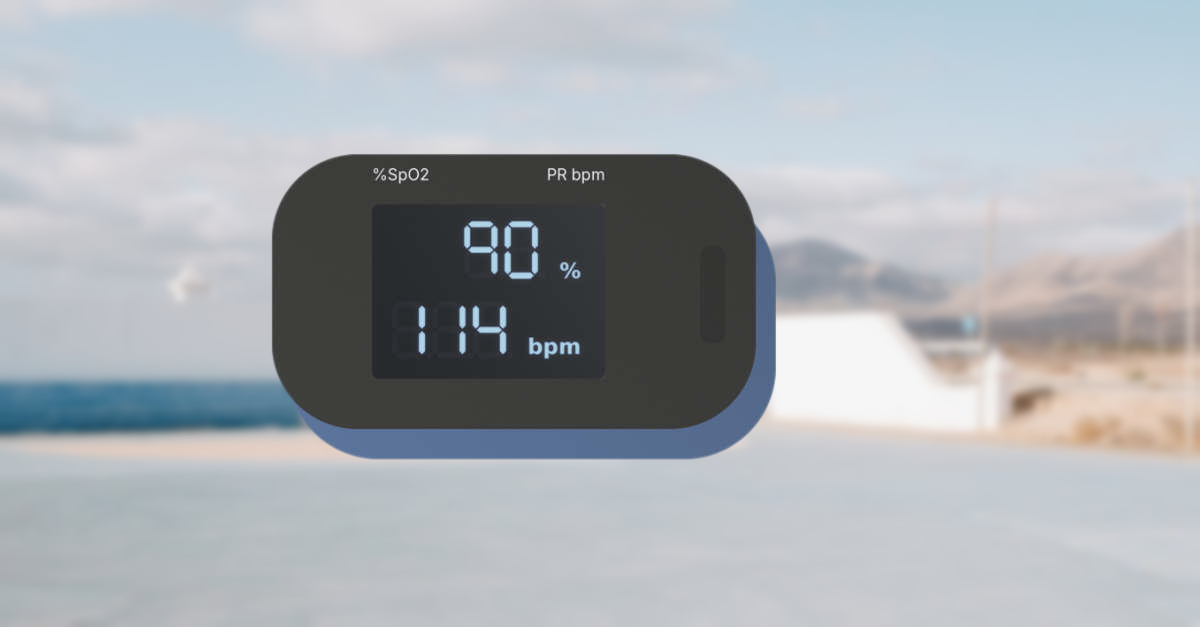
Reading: 114 bpm
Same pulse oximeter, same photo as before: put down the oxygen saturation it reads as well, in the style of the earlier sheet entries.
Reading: 90 %
